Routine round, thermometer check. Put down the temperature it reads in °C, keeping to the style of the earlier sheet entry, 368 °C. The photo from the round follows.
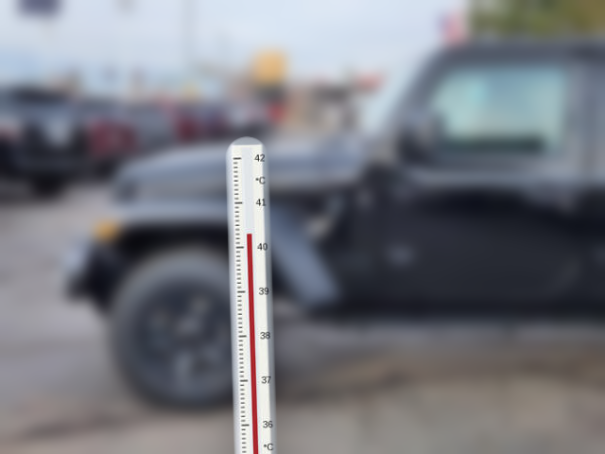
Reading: 40.3 °C
